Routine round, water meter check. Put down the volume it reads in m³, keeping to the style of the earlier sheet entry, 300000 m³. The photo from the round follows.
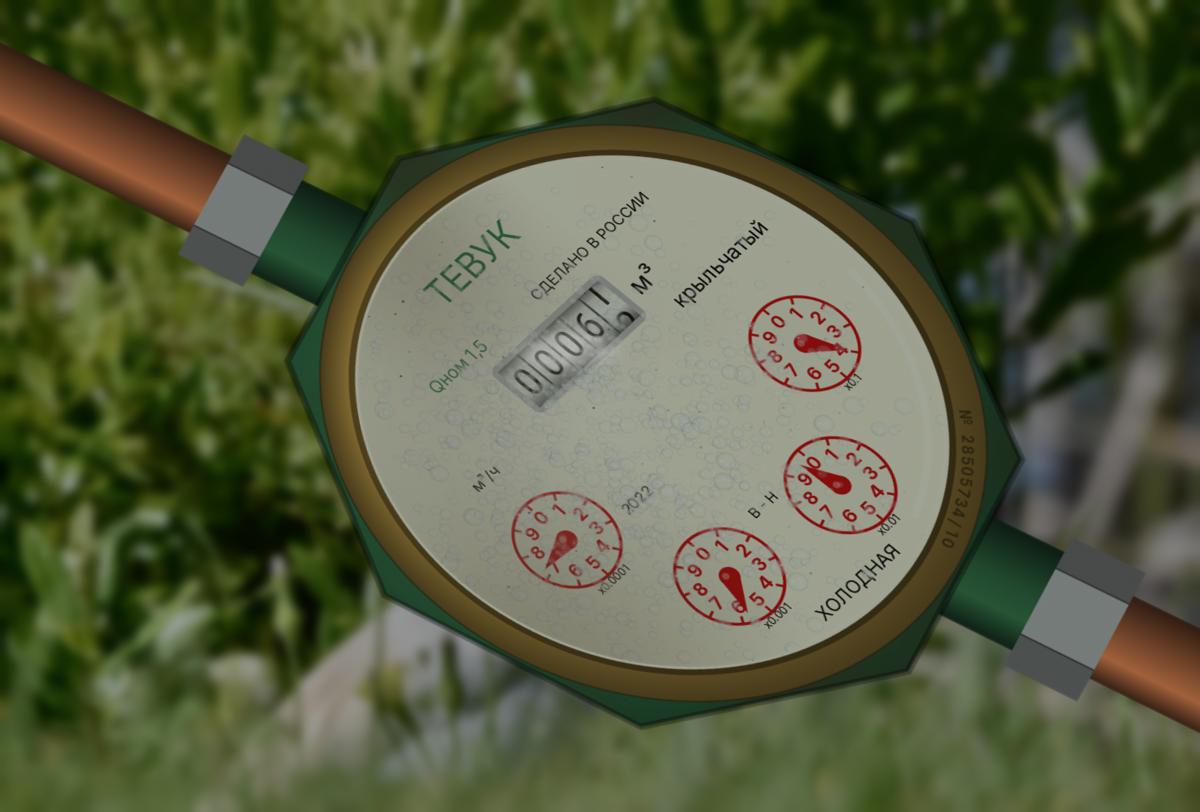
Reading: 61.3957 m³
